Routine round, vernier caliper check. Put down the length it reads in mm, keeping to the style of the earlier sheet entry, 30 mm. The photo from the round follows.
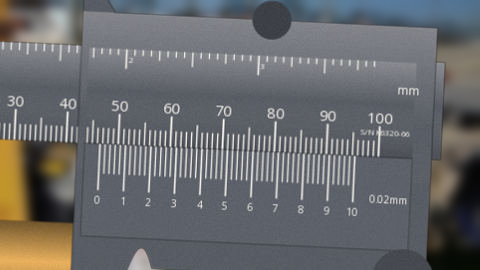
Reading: 46.5 mm
